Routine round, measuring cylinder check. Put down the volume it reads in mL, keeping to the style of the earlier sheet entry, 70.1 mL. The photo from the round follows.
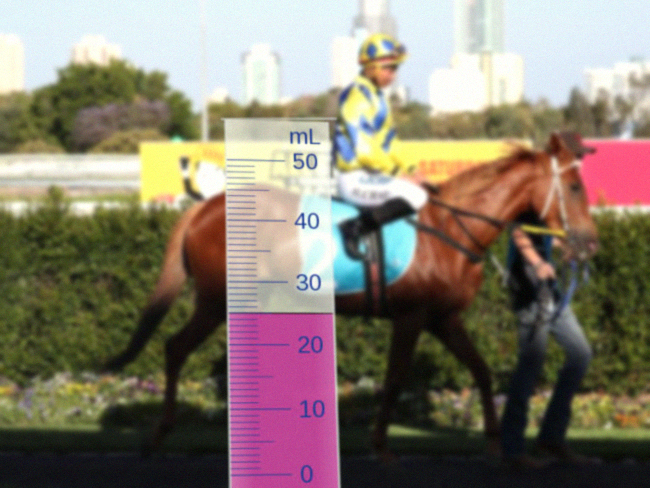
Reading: 25 mL
